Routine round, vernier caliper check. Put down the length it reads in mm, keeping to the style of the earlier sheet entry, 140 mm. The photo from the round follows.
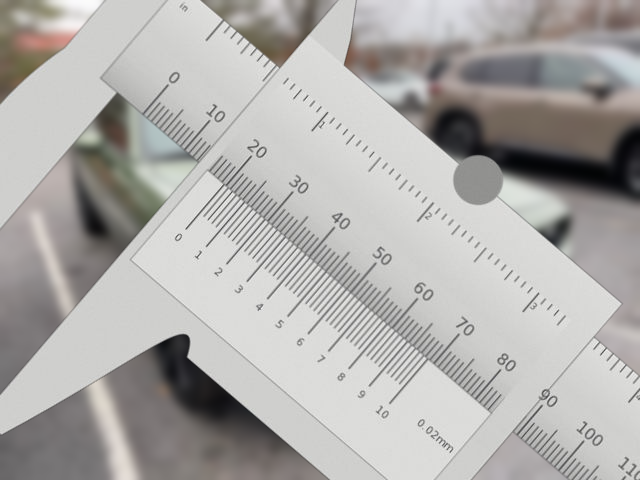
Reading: 19.6 mm
